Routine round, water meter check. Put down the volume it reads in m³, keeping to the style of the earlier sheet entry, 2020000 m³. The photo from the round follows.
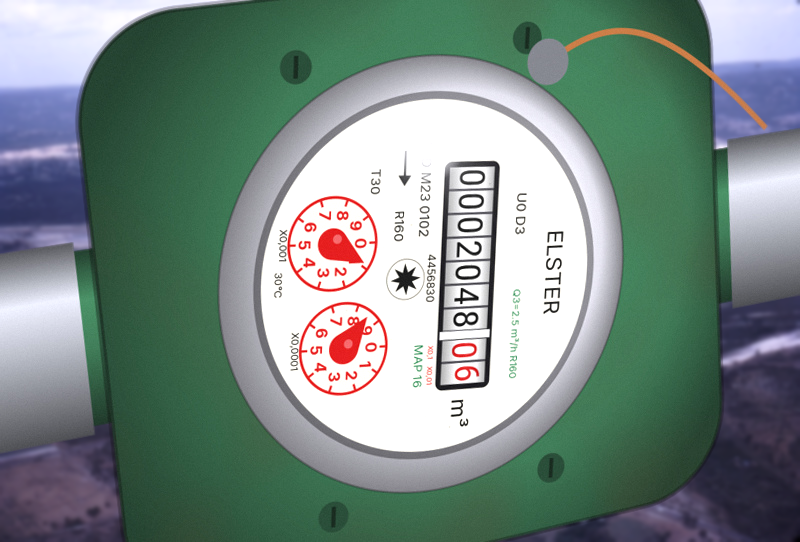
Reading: 2048.0608 m³
